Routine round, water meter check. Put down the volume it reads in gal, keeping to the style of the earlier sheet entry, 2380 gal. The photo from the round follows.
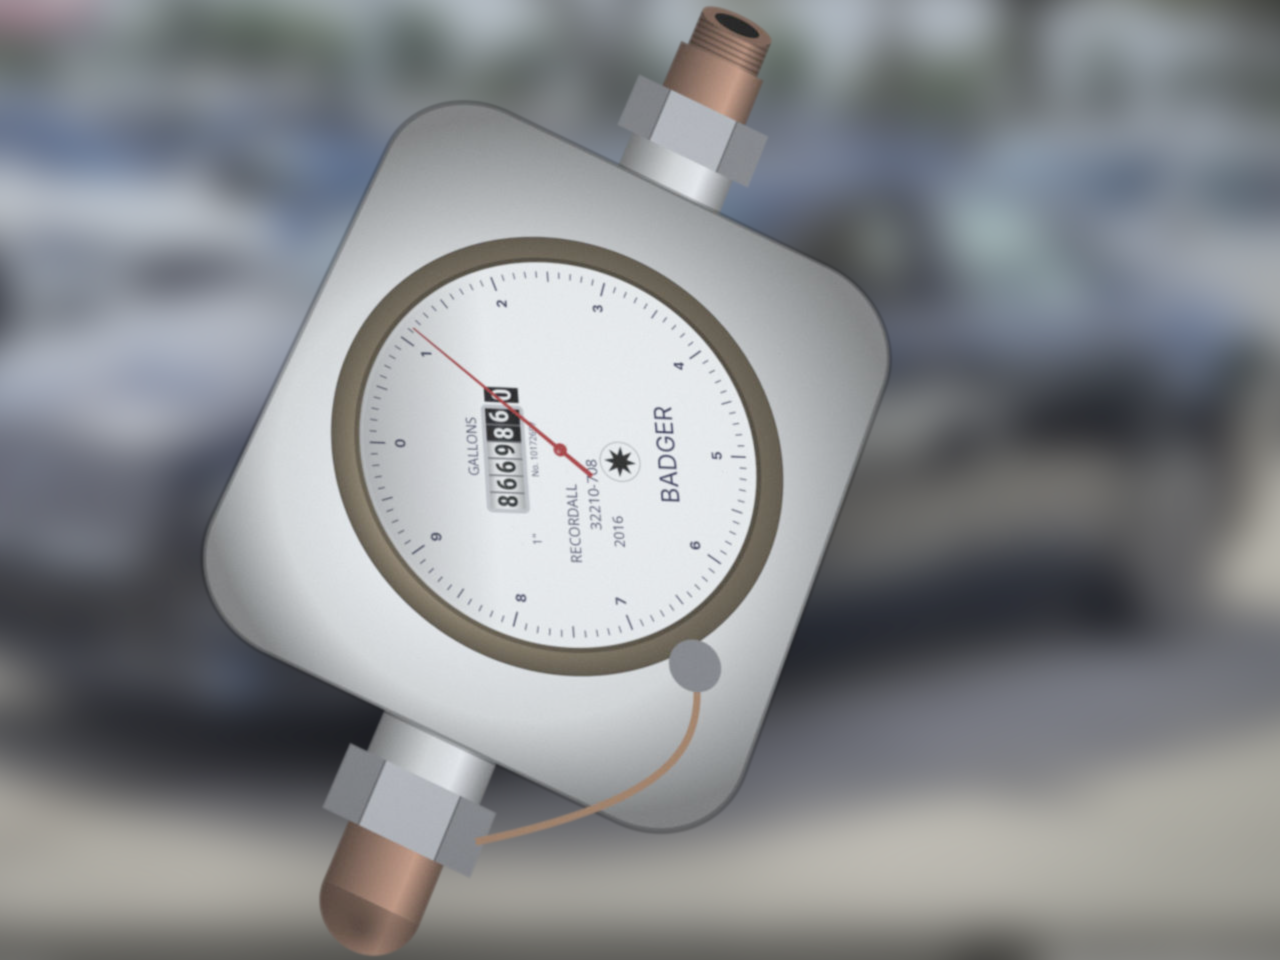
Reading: 8669861.1 gal
